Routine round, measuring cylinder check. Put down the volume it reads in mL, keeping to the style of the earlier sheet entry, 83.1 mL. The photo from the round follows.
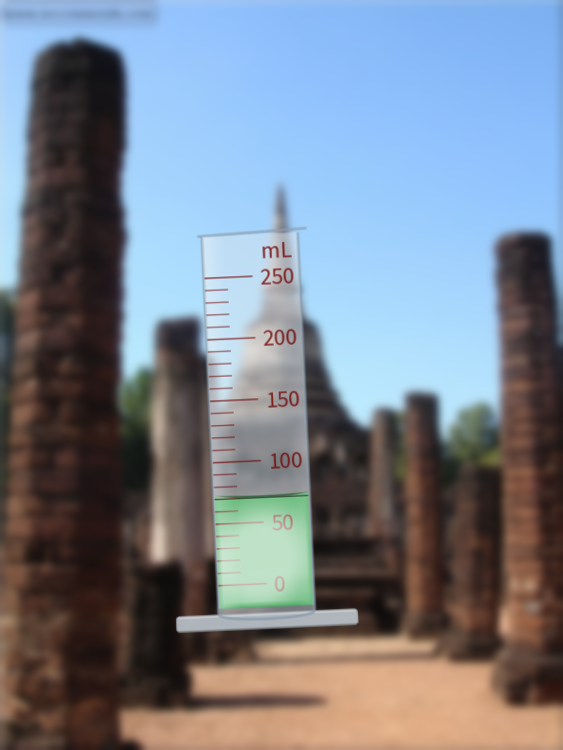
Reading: 70 mL
